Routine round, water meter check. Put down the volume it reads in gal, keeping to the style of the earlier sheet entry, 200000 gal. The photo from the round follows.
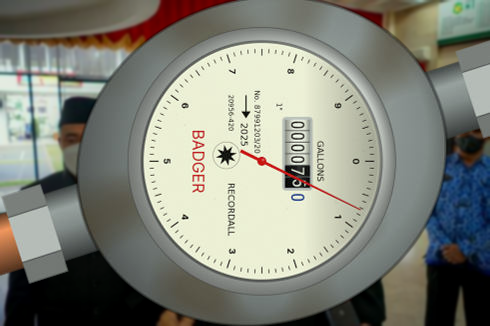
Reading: 750.7 gal
